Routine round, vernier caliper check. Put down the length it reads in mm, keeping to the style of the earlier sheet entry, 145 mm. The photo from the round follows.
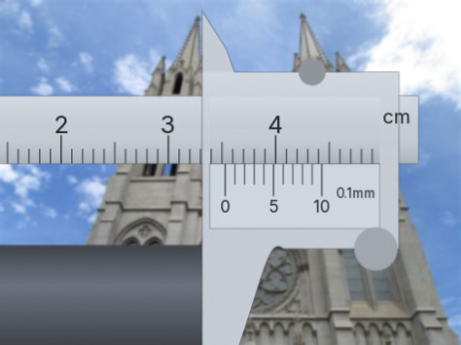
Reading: 35.3 mm
